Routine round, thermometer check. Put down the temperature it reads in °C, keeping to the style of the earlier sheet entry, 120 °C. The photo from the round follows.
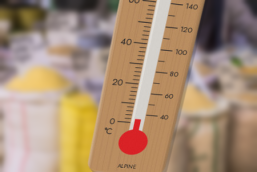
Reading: 2 °C
